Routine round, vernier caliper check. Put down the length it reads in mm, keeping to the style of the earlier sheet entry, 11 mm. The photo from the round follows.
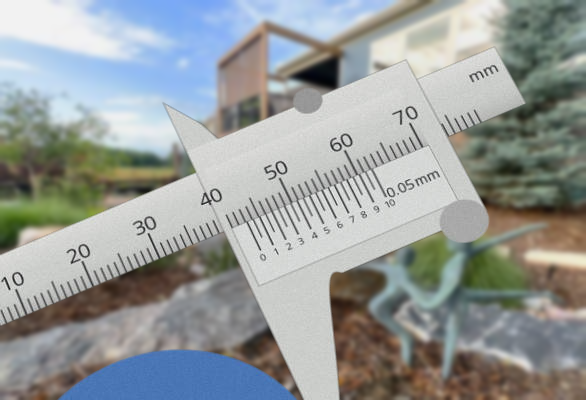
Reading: 43.2 mm
